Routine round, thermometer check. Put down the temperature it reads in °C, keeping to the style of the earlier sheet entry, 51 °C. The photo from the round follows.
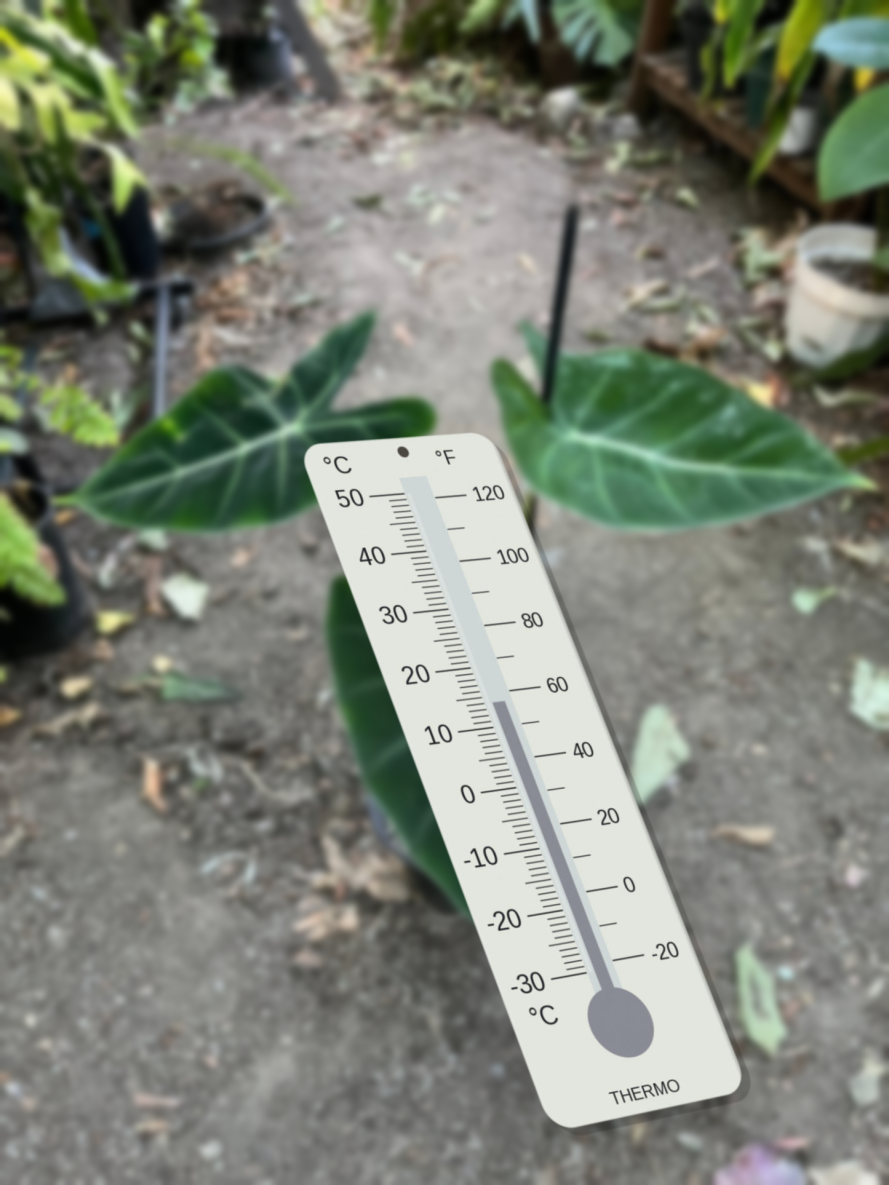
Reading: 14 °C
